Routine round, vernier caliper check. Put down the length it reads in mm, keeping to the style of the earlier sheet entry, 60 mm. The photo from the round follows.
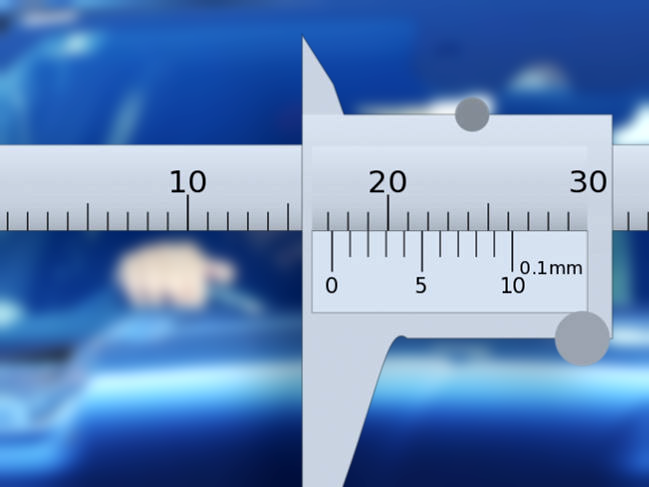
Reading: 17.2 mm
